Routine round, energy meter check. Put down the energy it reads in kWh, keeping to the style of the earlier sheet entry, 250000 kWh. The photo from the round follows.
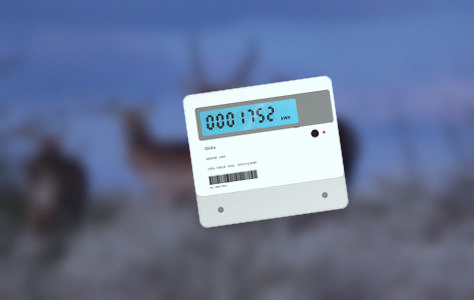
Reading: 1752 kWh
